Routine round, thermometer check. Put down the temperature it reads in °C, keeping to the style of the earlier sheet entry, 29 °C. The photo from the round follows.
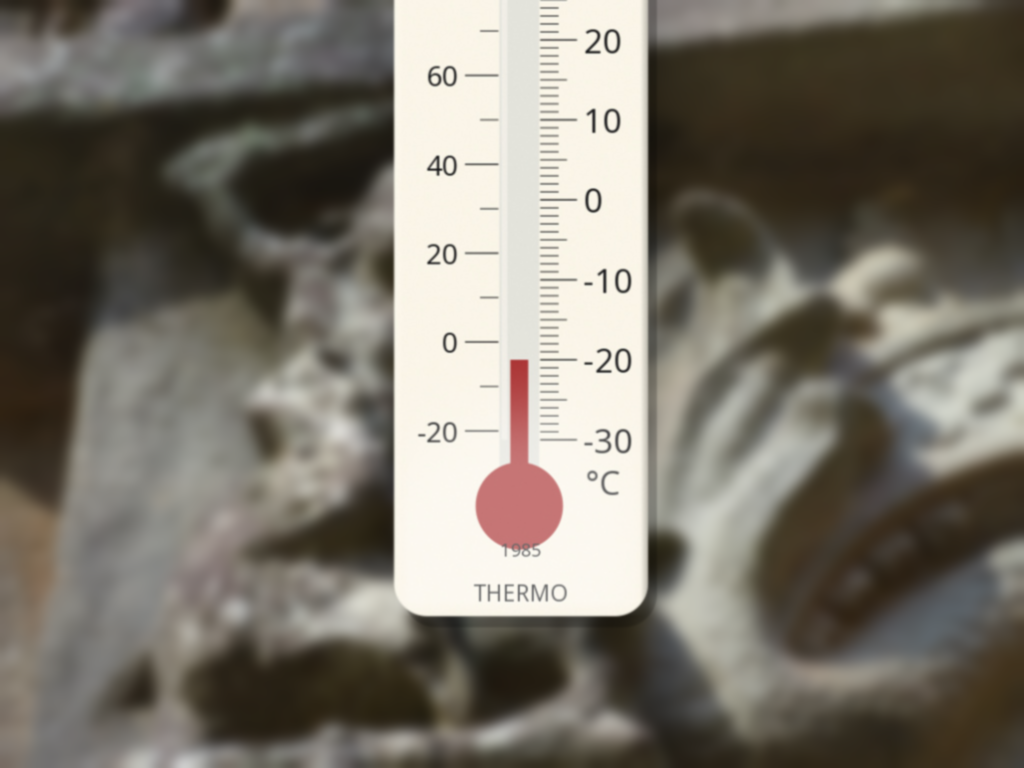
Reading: -20 °C
